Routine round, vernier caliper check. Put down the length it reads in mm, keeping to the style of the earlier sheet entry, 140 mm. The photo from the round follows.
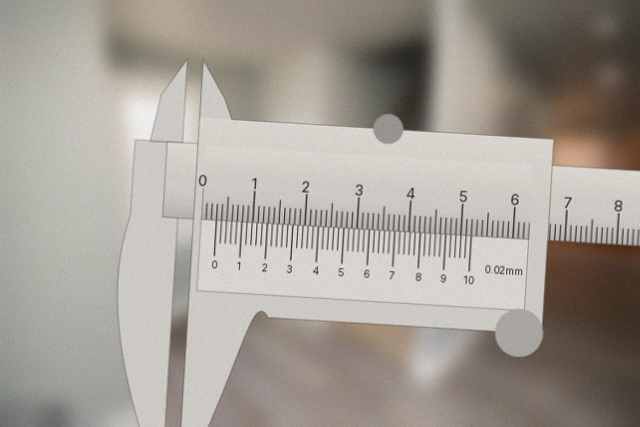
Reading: 3.0 mm
